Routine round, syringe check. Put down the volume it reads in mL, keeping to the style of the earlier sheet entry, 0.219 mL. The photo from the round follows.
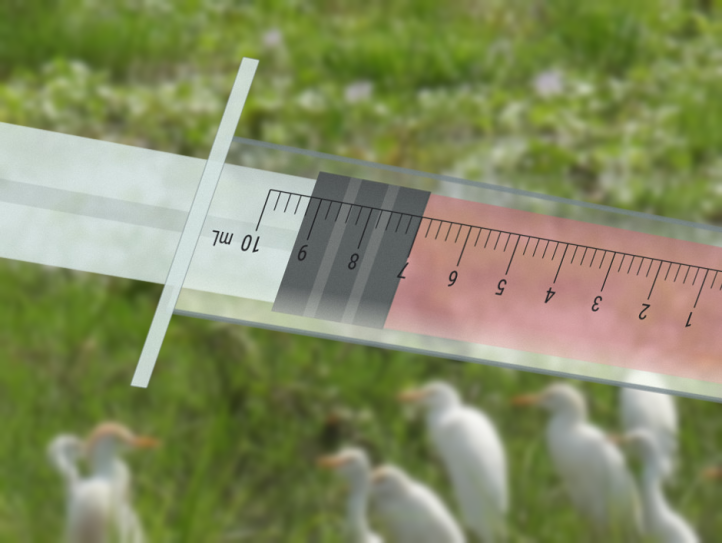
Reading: 7 mL
